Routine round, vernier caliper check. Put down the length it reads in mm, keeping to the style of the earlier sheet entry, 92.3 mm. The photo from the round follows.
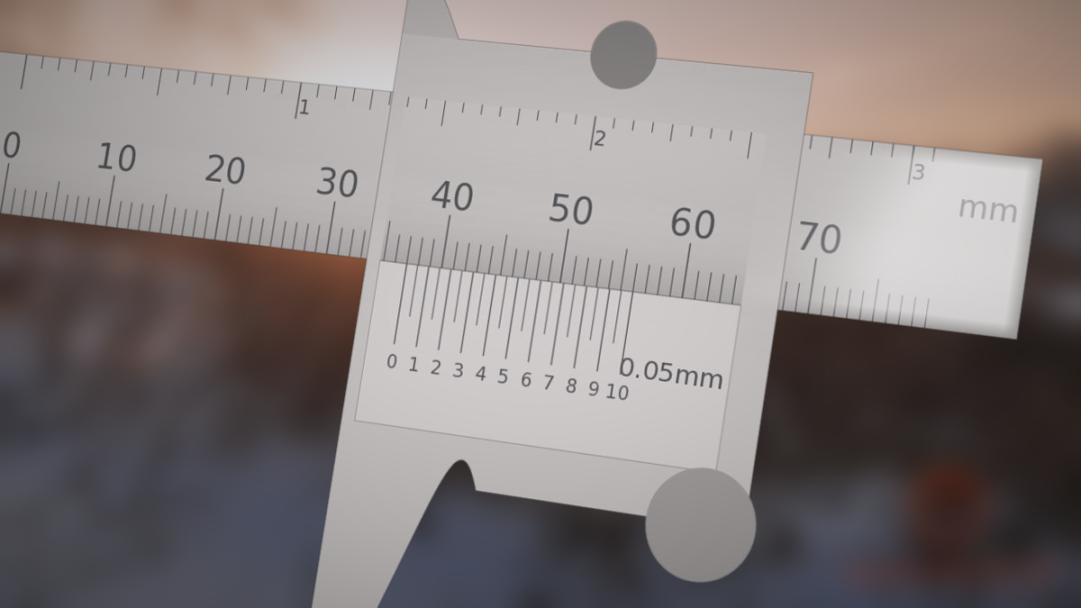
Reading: 37.0 mm
